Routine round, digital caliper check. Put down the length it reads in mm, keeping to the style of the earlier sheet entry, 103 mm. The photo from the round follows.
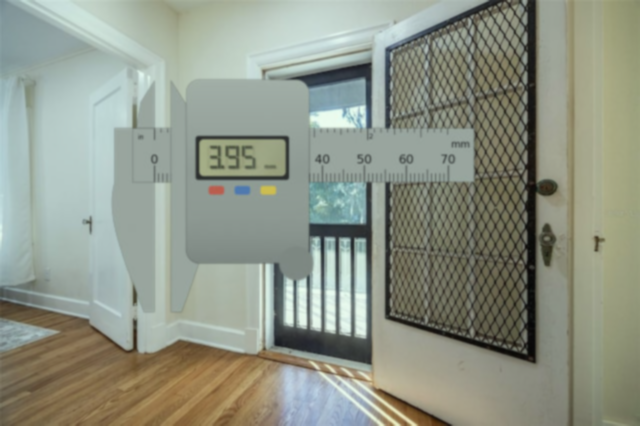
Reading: 3.95 mm
